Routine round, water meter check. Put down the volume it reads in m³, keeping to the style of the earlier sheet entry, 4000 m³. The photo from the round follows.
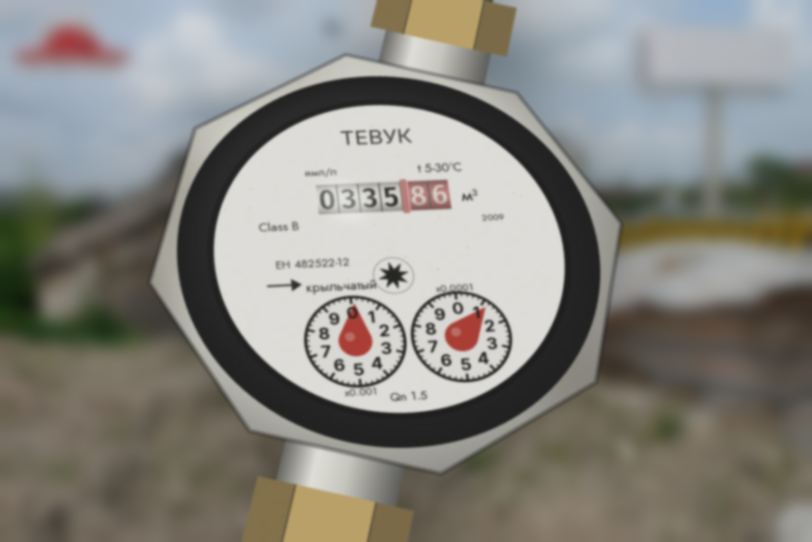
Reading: 335.8601 m³
